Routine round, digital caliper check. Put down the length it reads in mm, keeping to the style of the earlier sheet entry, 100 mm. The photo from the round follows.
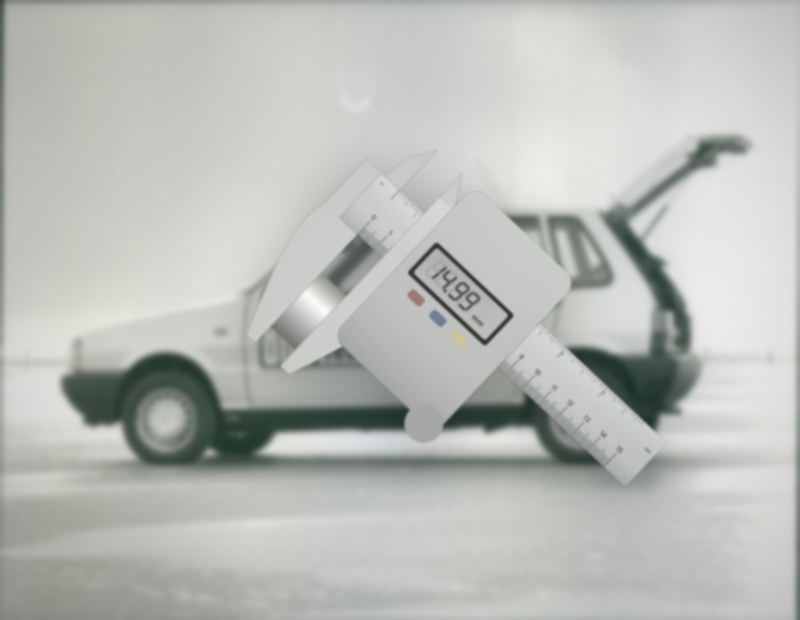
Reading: 14.99 mm
